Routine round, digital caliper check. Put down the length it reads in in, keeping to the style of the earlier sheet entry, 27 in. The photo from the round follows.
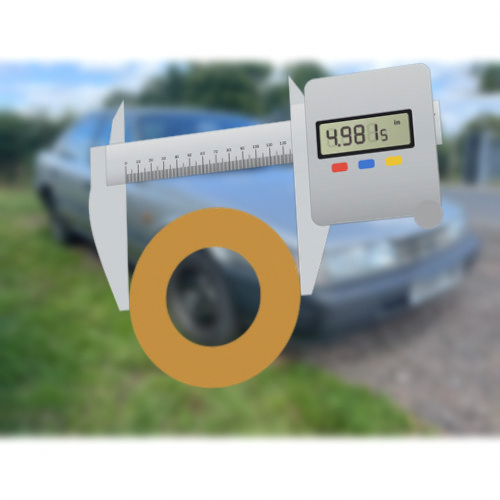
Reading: 4.9815 in
